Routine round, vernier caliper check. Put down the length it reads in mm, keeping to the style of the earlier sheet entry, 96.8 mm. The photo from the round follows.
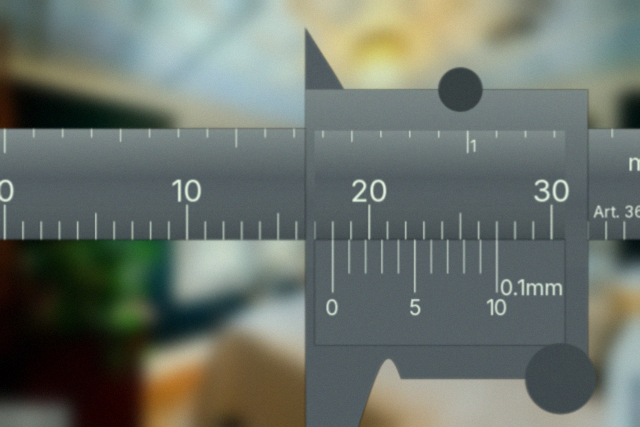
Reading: 18.0 mm
